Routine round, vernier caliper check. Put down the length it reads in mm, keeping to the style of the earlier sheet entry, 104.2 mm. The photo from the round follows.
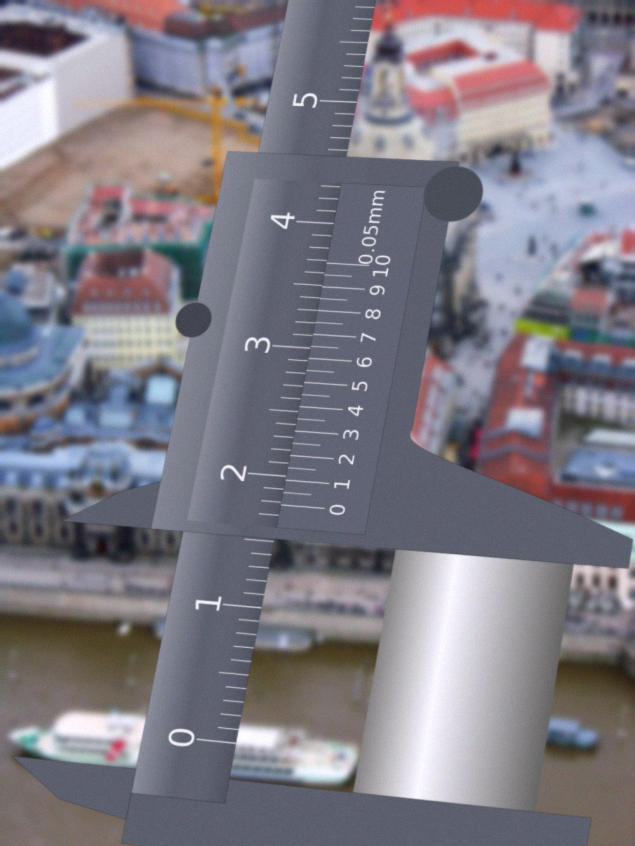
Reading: 17.8 mm
